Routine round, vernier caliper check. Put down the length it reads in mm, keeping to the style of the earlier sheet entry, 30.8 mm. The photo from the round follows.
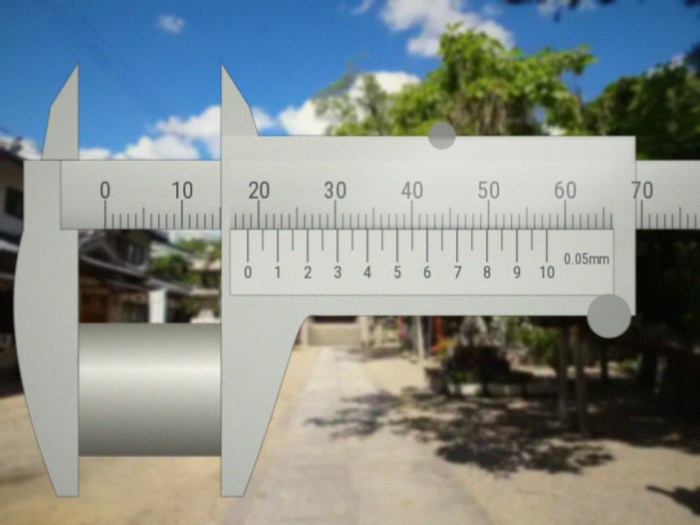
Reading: 18.6 mm
